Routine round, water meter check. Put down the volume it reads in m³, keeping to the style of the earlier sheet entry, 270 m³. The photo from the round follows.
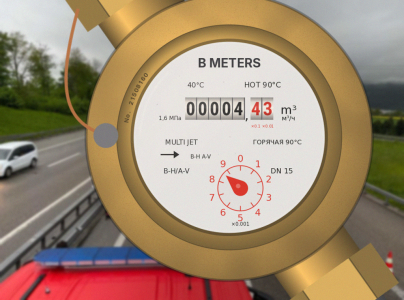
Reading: 4.438 m³
